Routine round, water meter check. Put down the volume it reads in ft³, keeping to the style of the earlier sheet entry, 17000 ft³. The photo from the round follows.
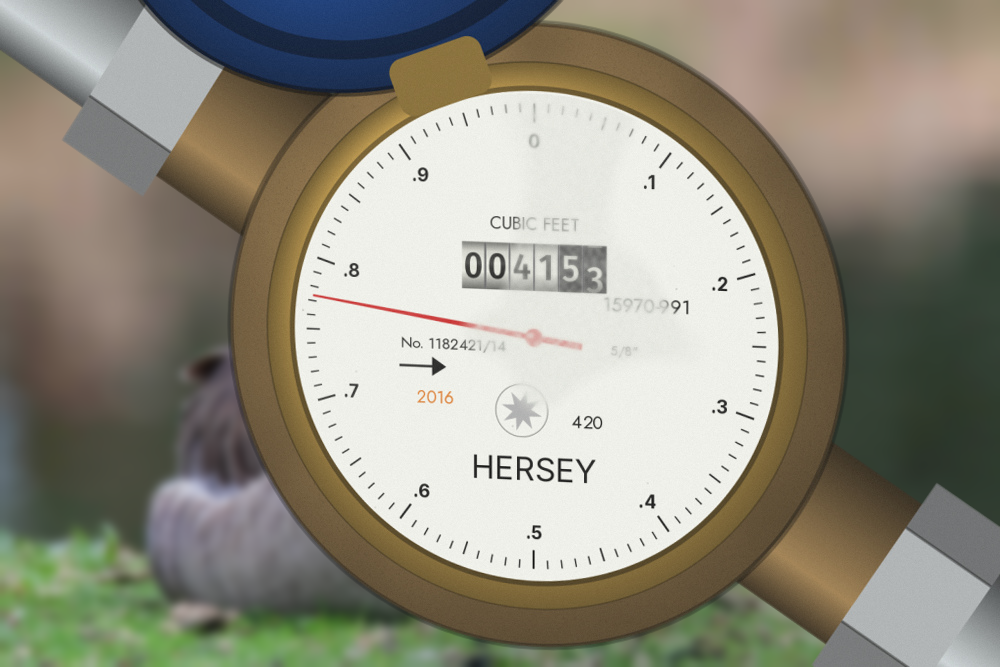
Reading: 4152.77 ft³
